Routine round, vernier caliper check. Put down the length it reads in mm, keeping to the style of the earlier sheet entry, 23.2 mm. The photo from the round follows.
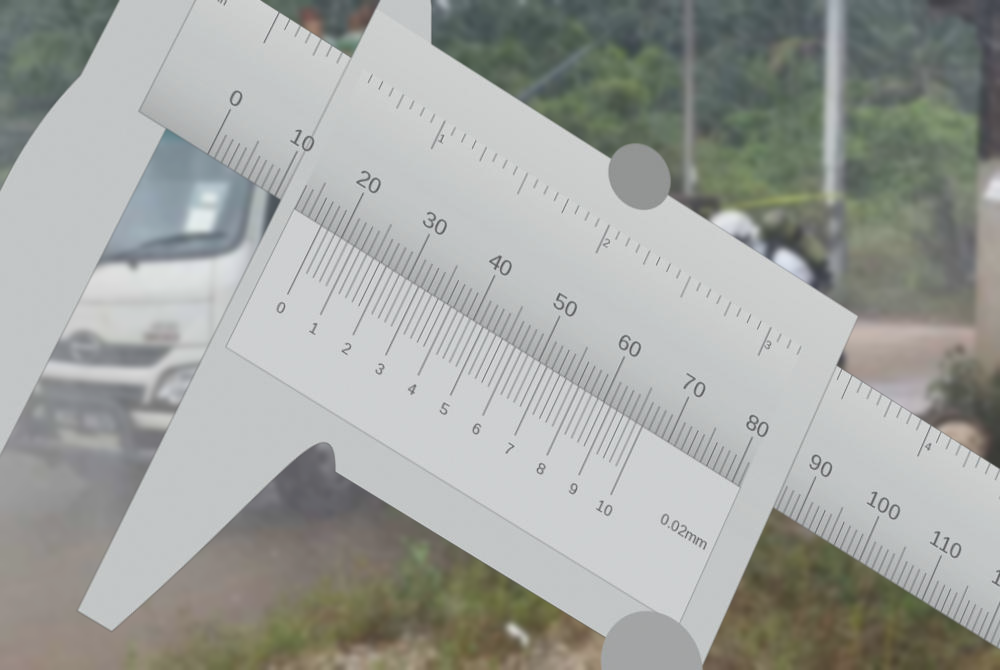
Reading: 17.0 mm
